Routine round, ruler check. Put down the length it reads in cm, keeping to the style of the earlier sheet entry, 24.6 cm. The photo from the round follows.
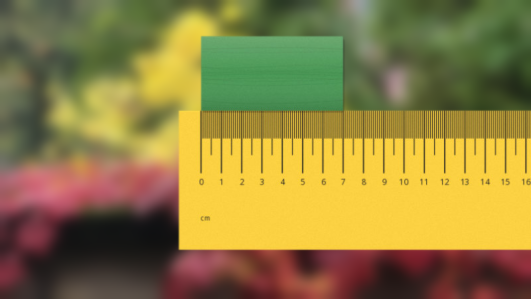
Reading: 7 cm
